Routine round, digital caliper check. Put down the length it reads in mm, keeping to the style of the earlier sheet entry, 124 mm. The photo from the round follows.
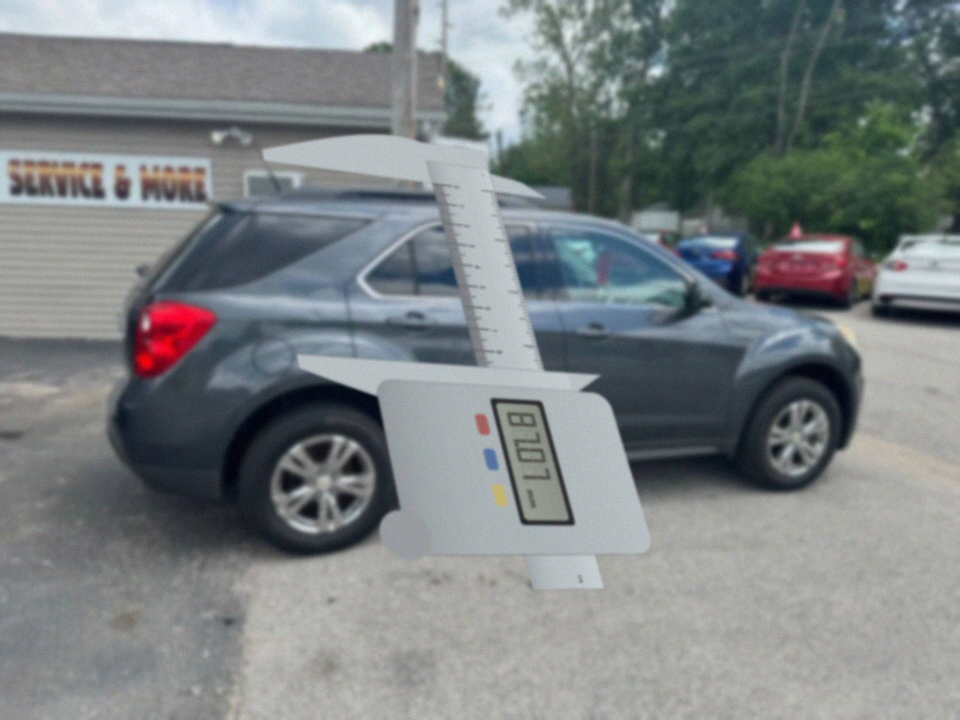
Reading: 87.07 mm
